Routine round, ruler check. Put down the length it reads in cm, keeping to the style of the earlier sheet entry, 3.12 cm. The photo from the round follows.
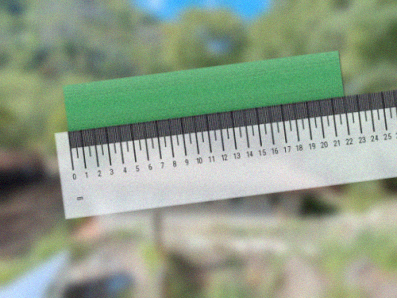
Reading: 22 cm
